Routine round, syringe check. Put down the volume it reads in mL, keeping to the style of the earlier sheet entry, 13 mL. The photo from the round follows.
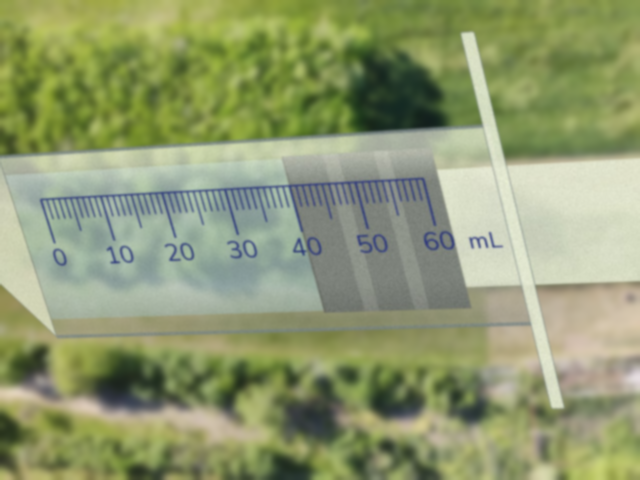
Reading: 40 mL
